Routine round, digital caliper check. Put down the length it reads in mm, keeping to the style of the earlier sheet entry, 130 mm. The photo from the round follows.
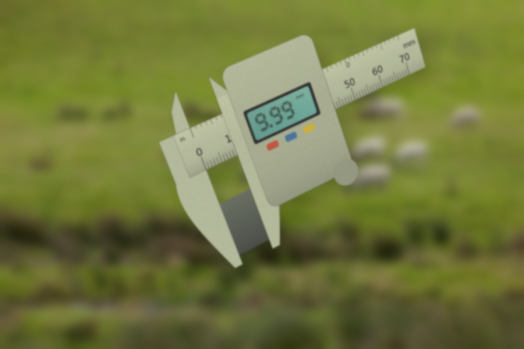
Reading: 9.99 mm
